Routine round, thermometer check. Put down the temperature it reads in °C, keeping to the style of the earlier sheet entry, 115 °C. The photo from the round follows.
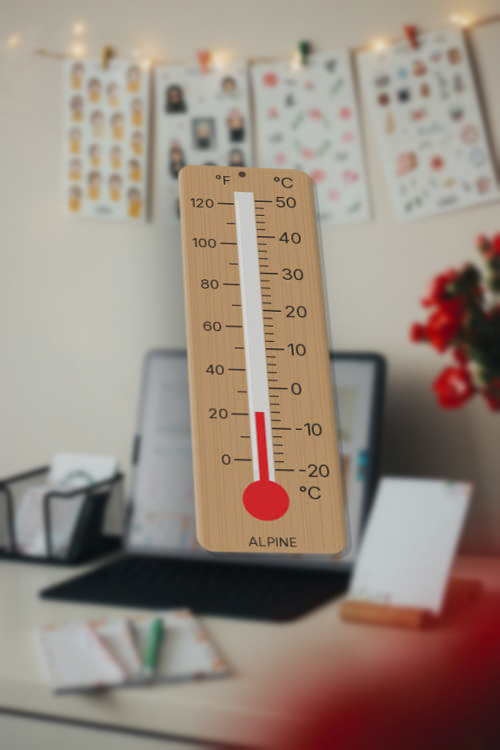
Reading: -6 °C
